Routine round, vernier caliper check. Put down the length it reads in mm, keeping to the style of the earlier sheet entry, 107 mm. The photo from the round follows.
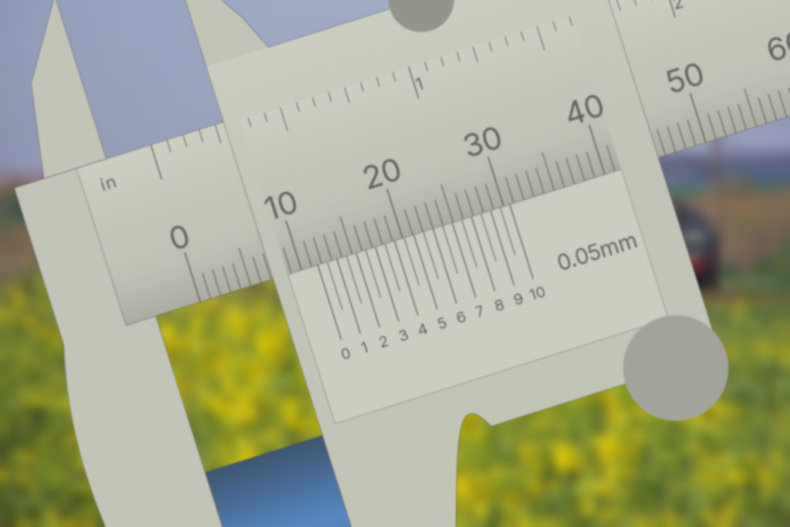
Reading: 11.6 mm
